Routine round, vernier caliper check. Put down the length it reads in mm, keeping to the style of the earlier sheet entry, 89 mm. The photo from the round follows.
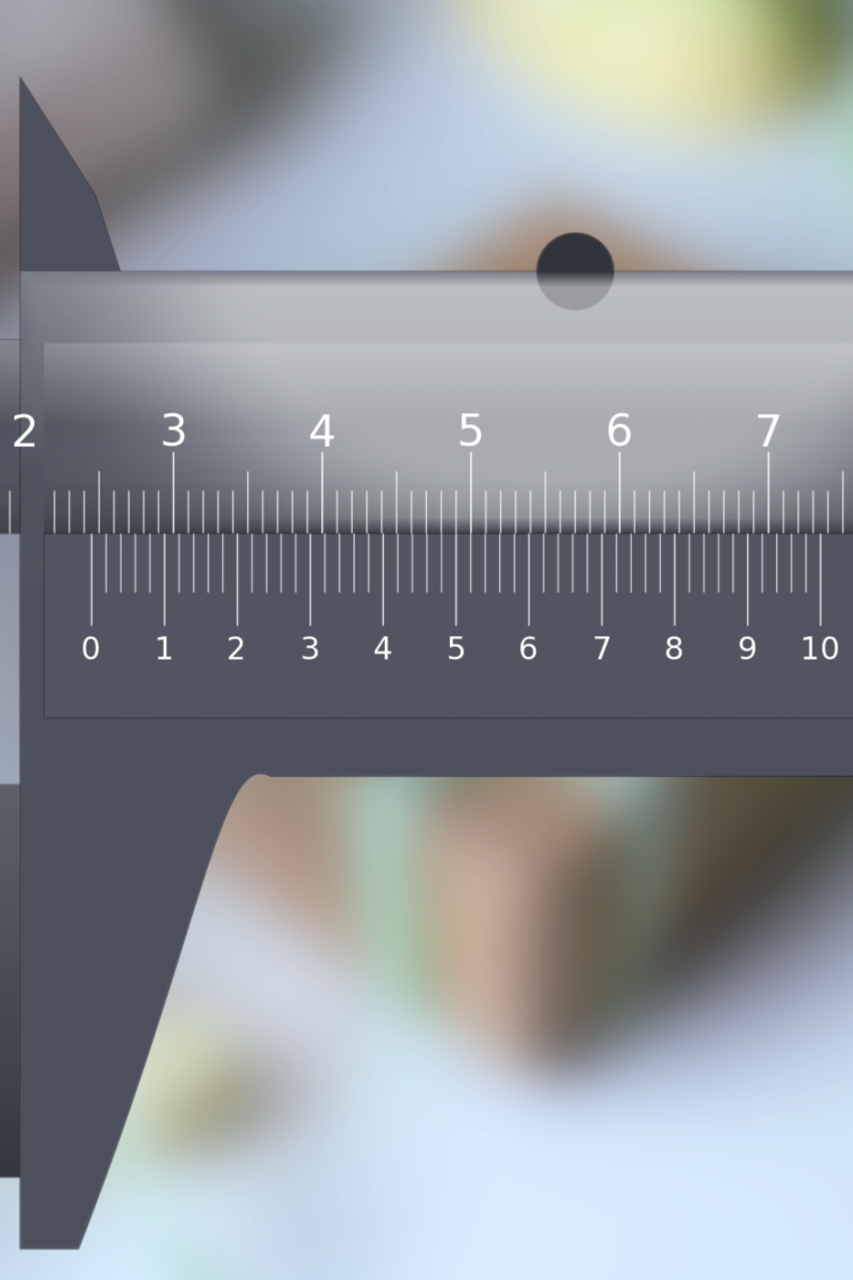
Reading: 24.5 mm
